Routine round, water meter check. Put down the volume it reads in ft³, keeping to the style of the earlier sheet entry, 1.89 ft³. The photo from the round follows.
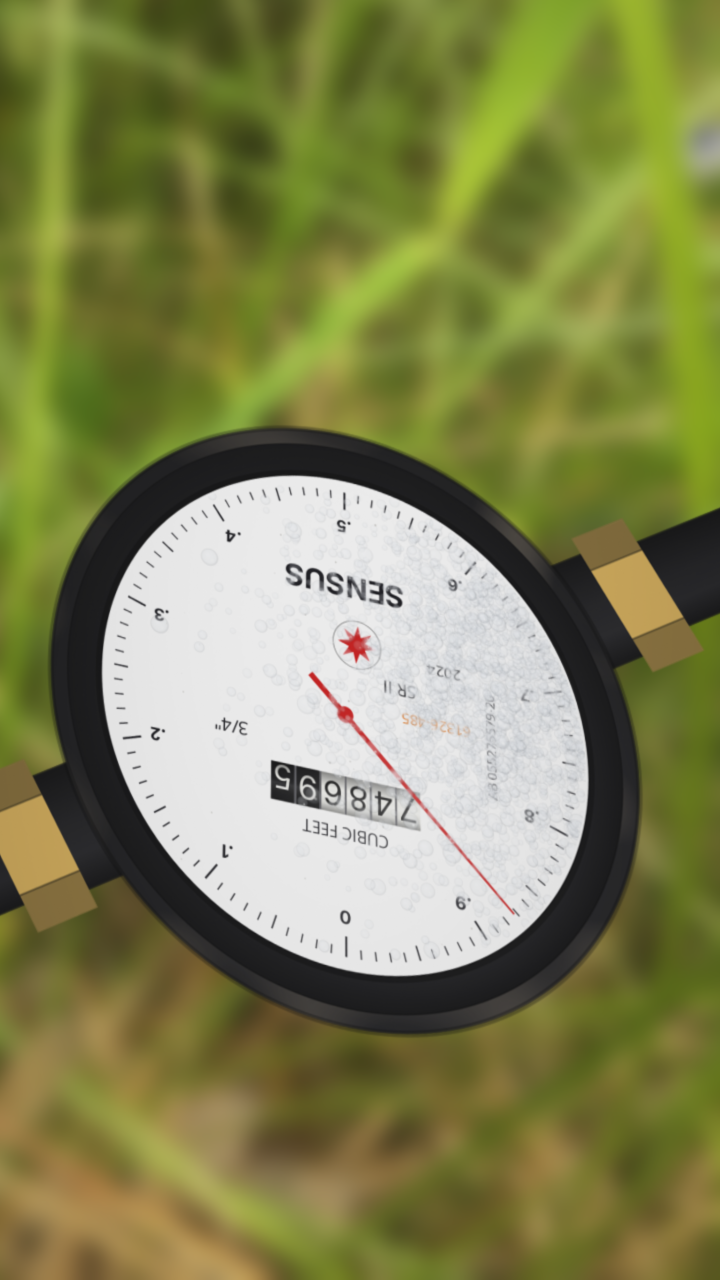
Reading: 748694.87 ft³
